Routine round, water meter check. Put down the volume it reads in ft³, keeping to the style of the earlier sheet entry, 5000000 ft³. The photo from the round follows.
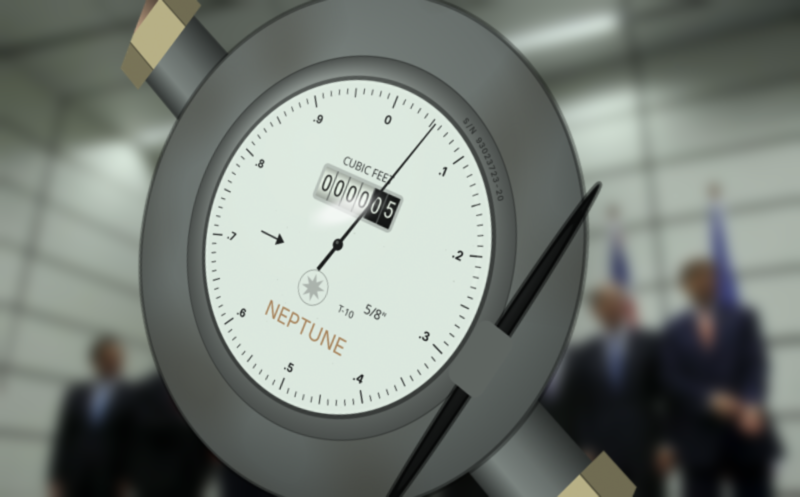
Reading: 5.05 ft³
